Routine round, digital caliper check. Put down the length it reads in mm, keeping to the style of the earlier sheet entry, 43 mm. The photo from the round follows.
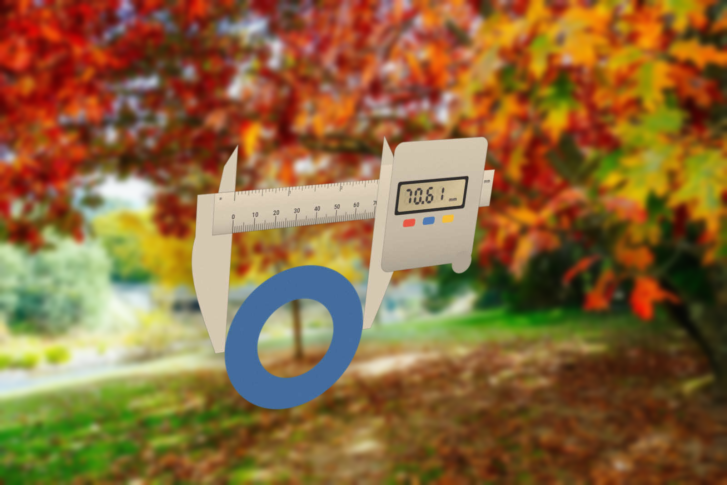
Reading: 70.61 mm
